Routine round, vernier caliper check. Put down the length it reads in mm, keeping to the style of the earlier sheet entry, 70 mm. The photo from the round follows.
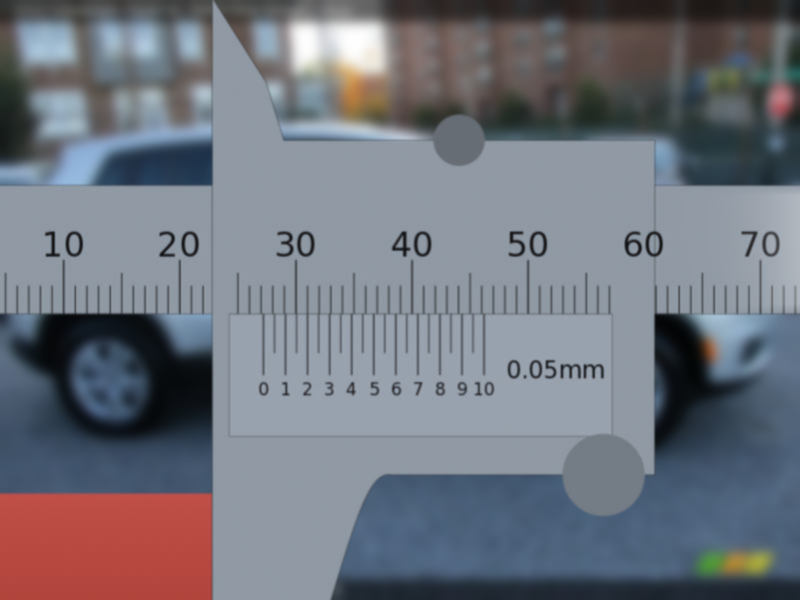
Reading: 27.2 mm
